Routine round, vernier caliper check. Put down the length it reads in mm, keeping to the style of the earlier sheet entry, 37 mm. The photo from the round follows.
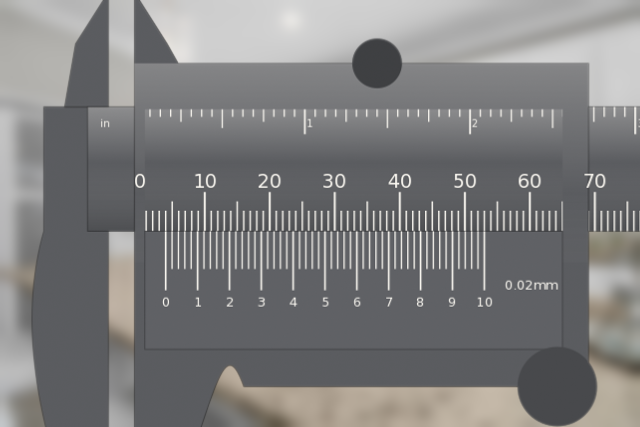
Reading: 4.0 mm
